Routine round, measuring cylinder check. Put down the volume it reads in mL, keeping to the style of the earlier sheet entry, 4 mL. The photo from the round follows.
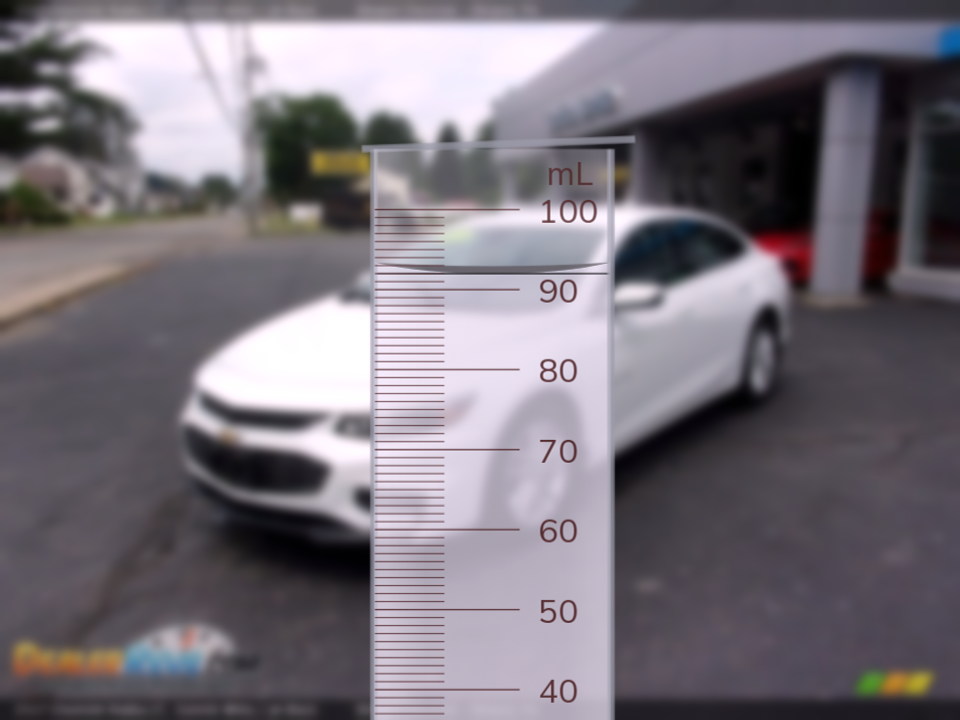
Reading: 92 mL
